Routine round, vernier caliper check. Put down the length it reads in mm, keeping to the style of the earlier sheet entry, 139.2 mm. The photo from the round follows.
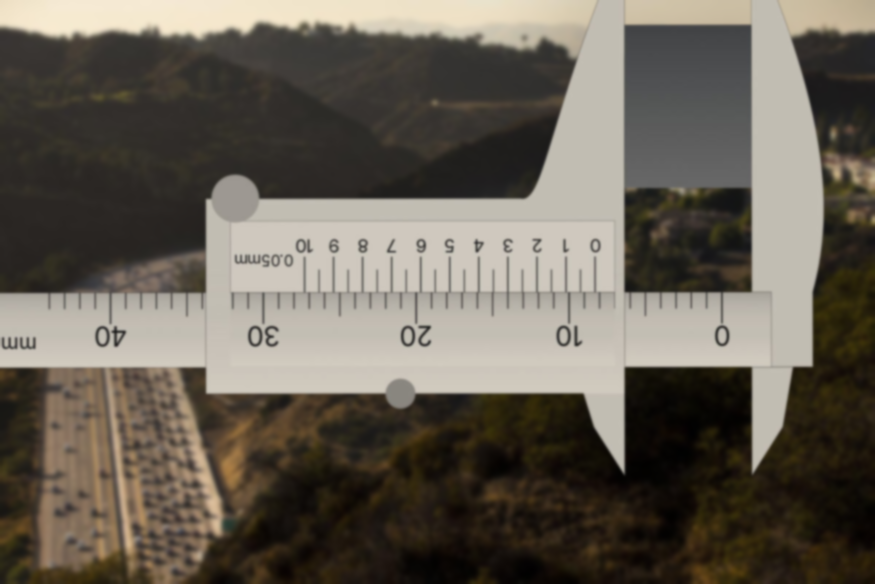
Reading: 8.3 mm
